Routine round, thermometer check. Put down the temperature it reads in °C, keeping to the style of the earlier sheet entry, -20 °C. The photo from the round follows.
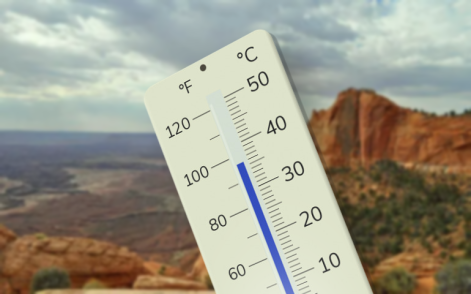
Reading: 36 °C
